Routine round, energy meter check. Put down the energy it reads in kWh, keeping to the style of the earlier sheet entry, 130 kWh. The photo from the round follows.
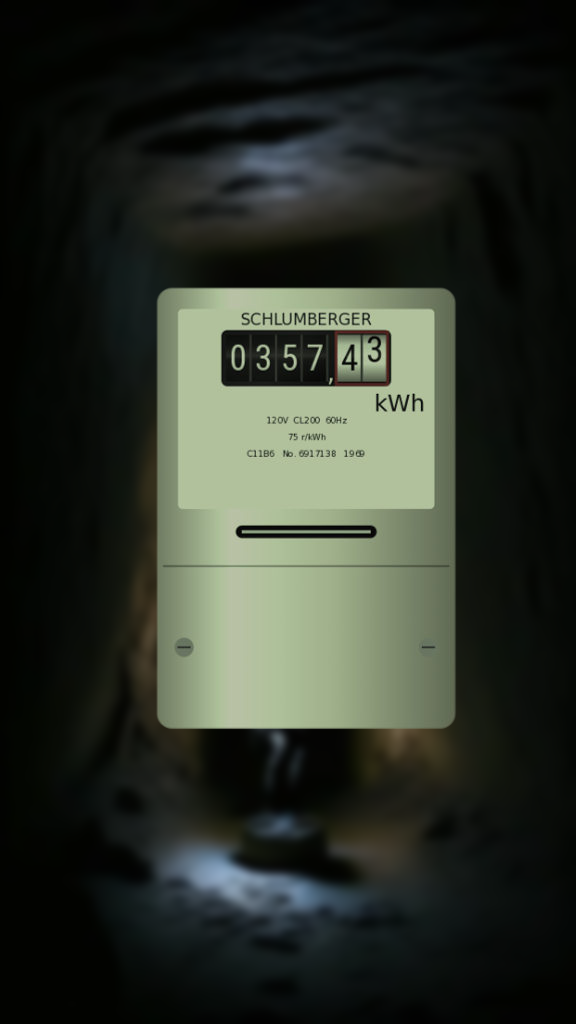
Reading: 357.43 kWh
